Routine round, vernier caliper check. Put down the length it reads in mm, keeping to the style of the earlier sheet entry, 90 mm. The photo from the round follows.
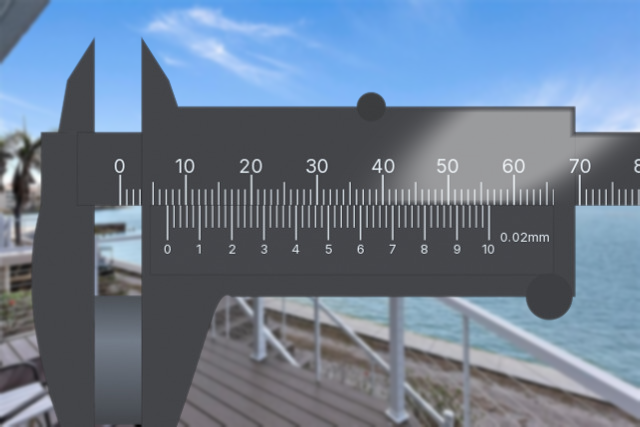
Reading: 7.2 mm
